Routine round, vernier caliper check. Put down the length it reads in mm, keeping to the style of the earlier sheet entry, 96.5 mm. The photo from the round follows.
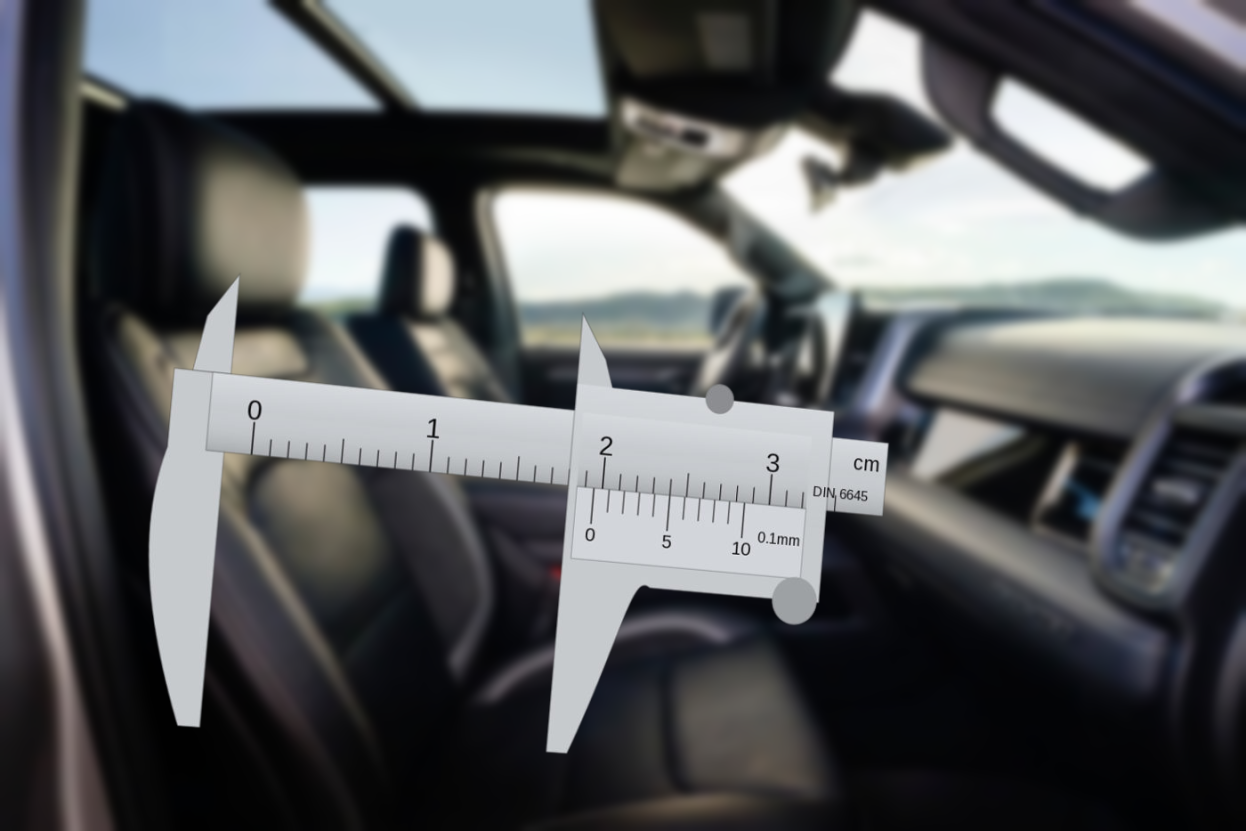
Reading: 19.5 mm
